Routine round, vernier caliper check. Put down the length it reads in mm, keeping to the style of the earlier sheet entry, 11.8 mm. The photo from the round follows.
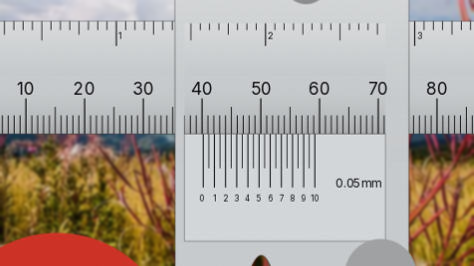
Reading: 40.2 mm
